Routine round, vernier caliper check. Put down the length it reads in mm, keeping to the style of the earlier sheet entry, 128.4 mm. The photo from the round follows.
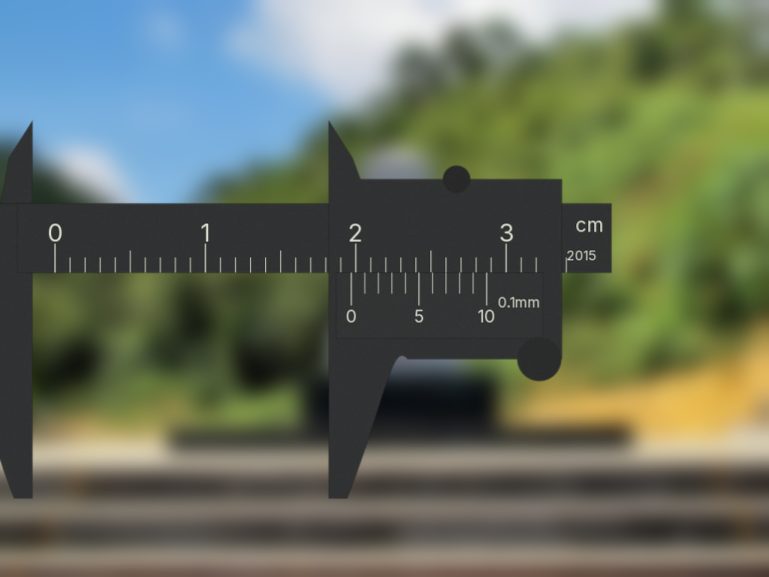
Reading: 19.7 mm
